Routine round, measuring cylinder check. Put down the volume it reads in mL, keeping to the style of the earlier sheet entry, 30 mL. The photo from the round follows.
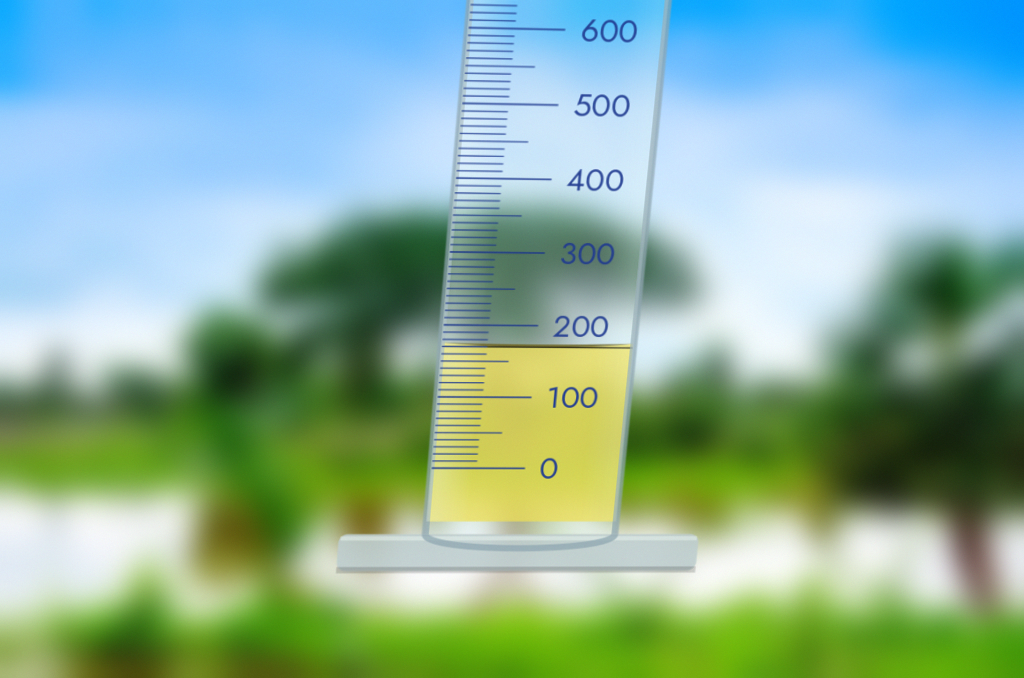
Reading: 170 mL
